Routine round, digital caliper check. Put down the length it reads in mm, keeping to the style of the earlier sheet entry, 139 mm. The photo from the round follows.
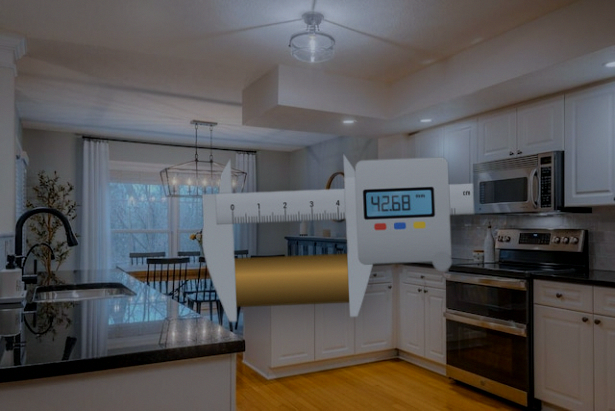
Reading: 42.68 mm
